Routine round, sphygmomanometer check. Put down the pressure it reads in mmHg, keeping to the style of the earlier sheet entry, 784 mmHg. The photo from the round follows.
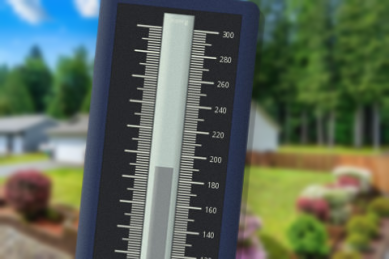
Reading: 190 mmHg
